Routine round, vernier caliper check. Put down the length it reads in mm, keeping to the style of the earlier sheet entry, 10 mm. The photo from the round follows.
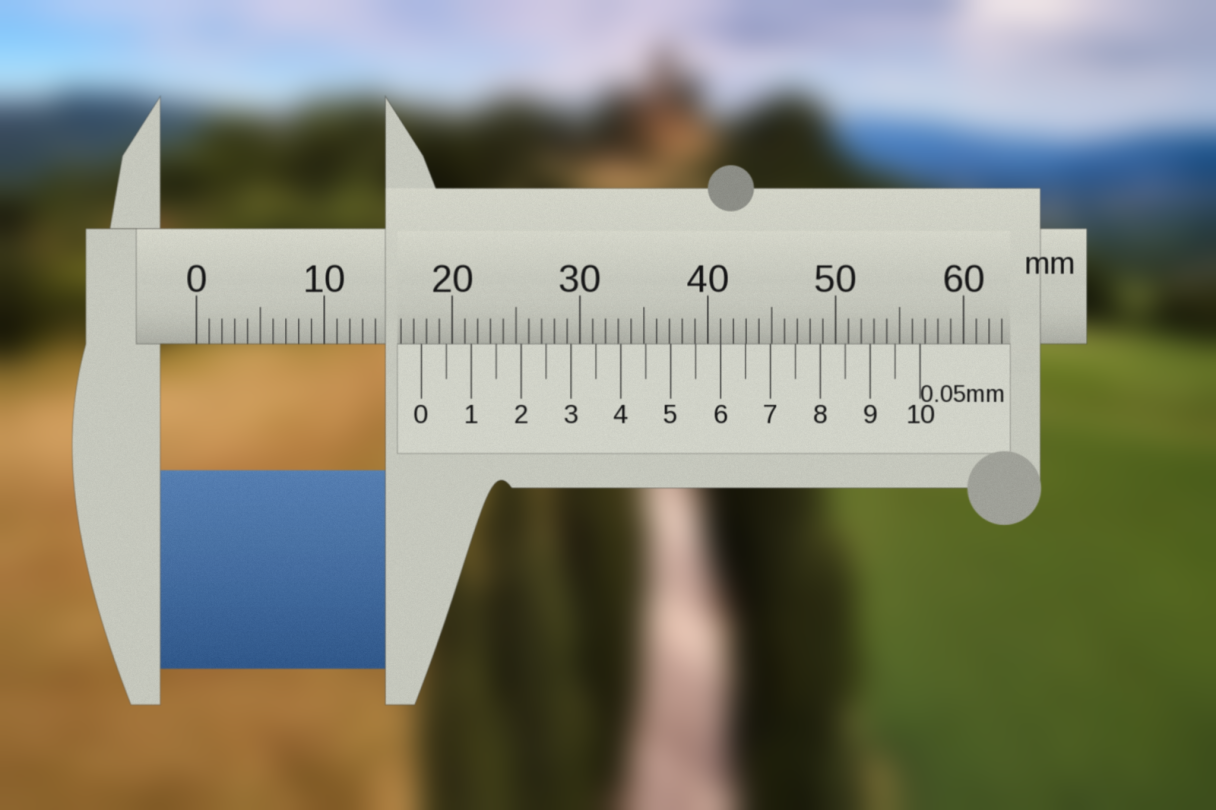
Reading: 17.6 mm
